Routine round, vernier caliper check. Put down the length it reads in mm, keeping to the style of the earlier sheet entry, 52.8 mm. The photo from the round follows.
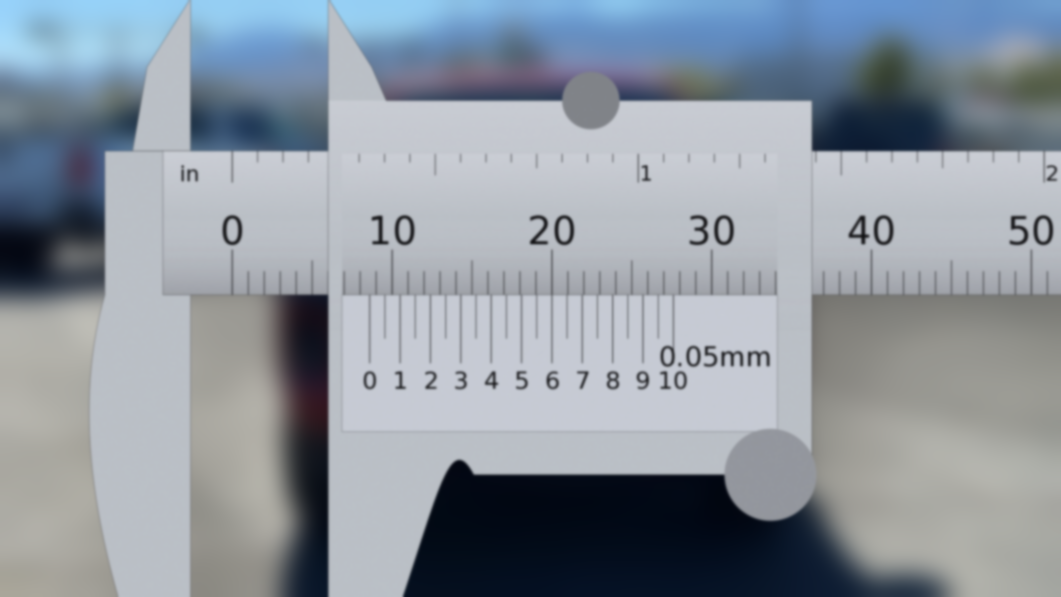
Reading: 8.6 mm
